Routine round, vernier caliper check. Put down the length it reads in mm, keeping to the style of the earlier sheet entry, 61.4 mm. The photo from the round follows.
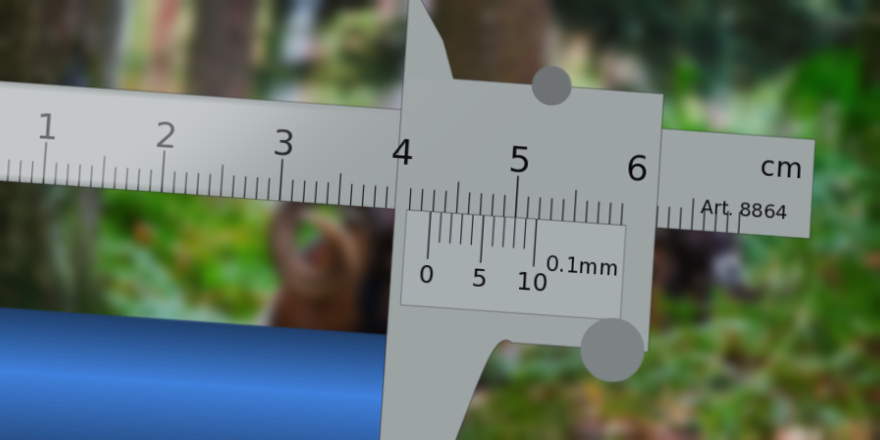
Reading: 42.8 mm
